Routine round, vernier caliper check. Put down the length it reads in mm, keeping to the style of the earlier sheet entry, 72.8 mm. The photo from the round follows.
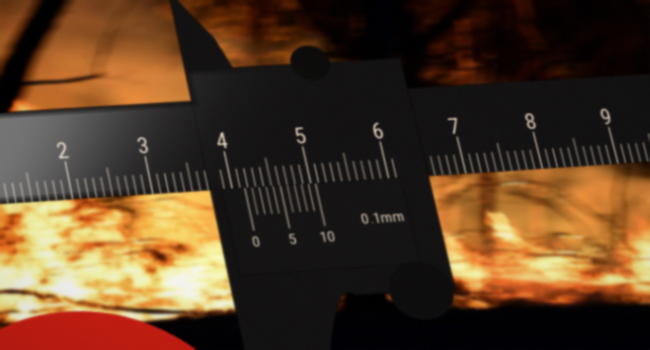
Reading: 41.6 mm
